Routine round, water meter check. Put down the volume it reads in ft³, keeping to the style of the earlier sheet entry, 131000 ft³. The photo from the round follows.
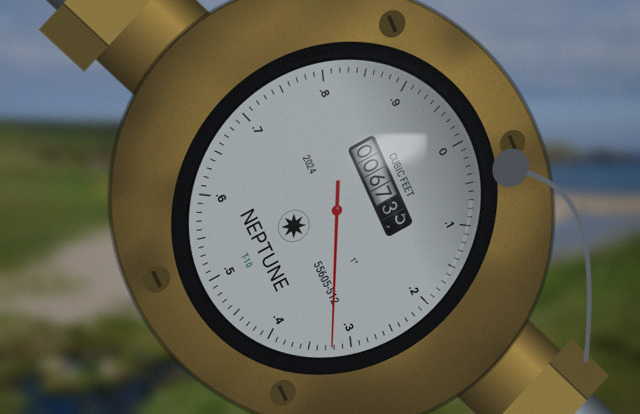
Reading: 6735.32 ft³
